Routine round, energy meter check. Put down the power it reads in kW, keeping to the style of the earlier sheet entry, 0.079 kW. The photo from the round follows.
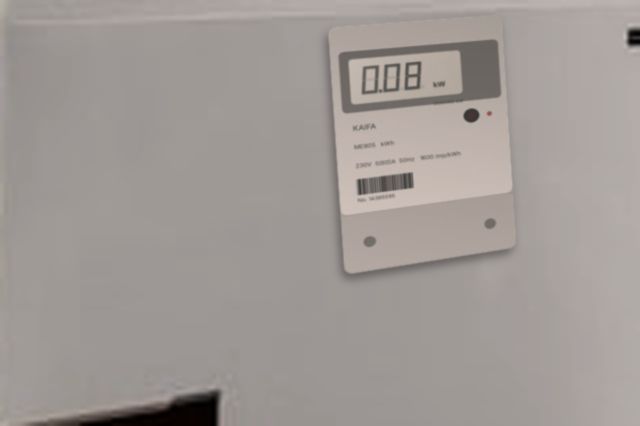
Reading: 0.08 kW
